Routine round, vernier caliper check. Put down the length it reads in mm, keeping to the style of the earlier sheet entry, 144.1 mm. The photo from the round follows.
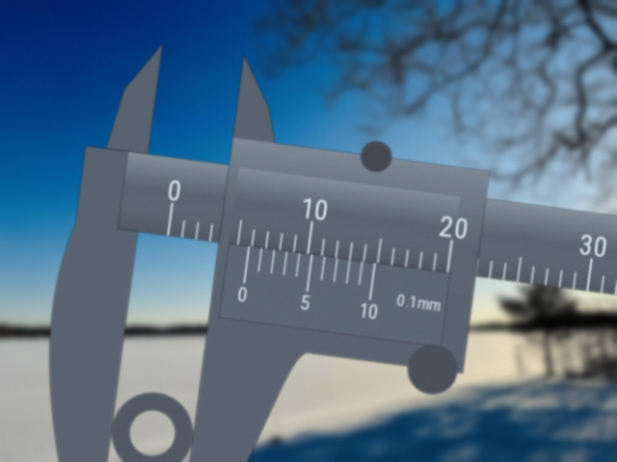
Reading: 5.8 mm
